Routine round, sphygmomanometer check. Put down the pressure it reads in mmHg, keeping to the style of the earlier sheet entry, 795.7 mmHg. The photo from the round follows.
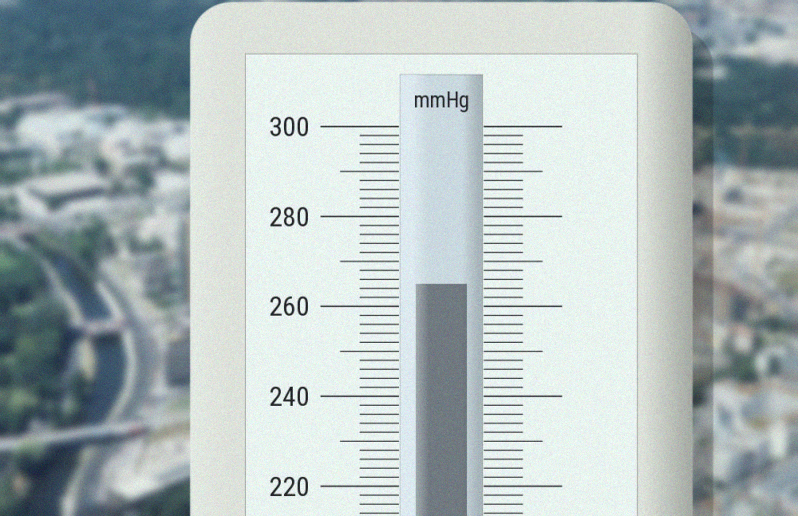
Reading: 265 mmHg
